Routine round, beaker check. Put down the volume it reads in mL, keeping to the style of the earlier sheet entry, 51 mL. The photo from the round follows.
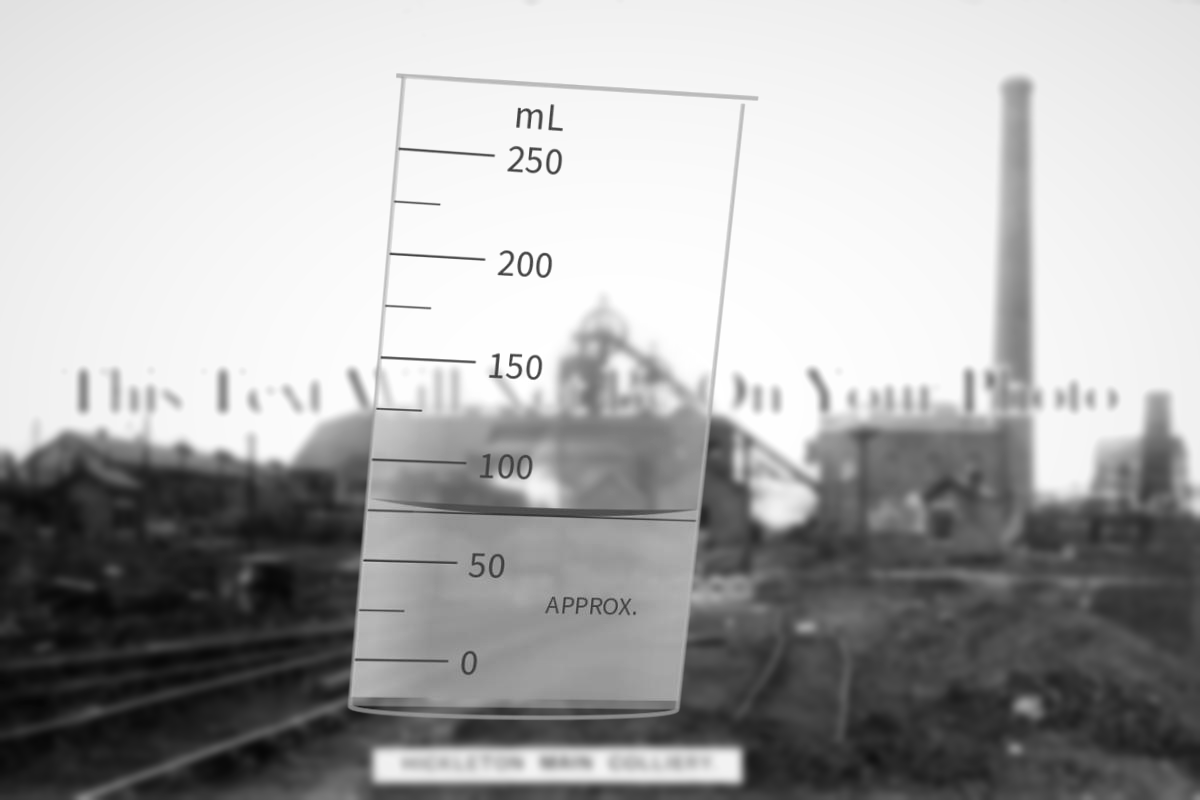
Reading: 75 mL
